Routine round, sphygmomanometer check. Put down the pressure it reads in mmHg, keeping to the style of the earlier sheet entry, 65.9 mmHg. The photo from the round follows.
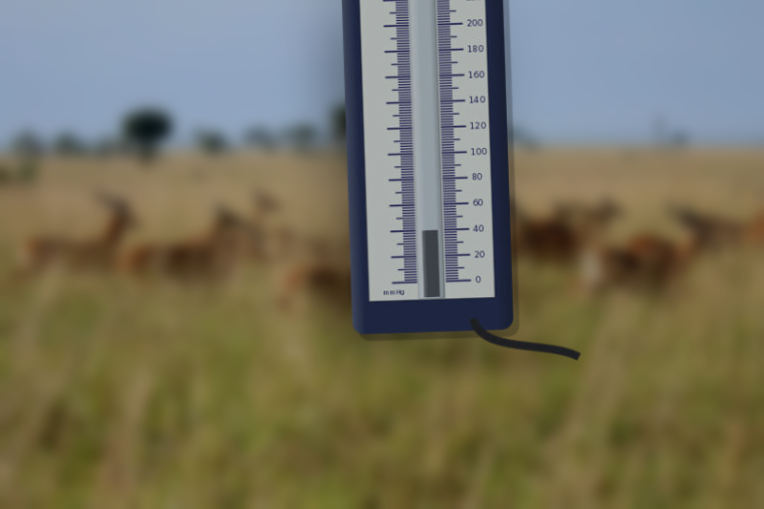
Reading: 40 mmHg
